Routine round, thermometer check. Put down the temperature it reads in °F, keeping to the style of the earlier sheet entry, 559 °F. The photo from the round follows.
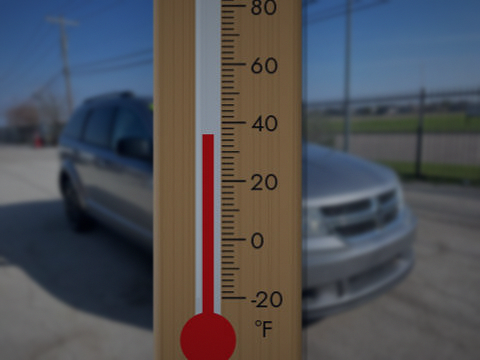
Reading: 36 °F
